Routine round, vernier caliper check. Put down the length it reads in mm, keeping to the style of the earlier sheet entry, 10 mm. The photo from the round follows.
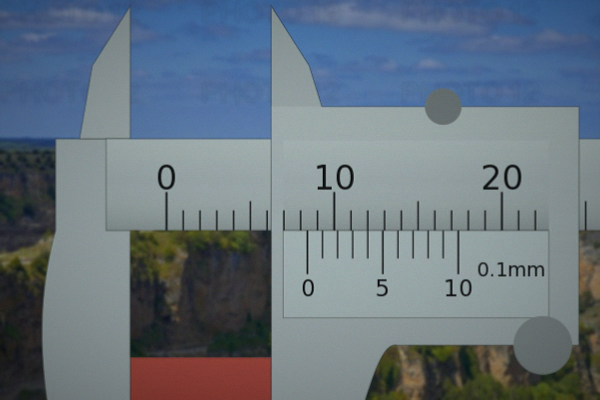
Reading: 8.4 mm
